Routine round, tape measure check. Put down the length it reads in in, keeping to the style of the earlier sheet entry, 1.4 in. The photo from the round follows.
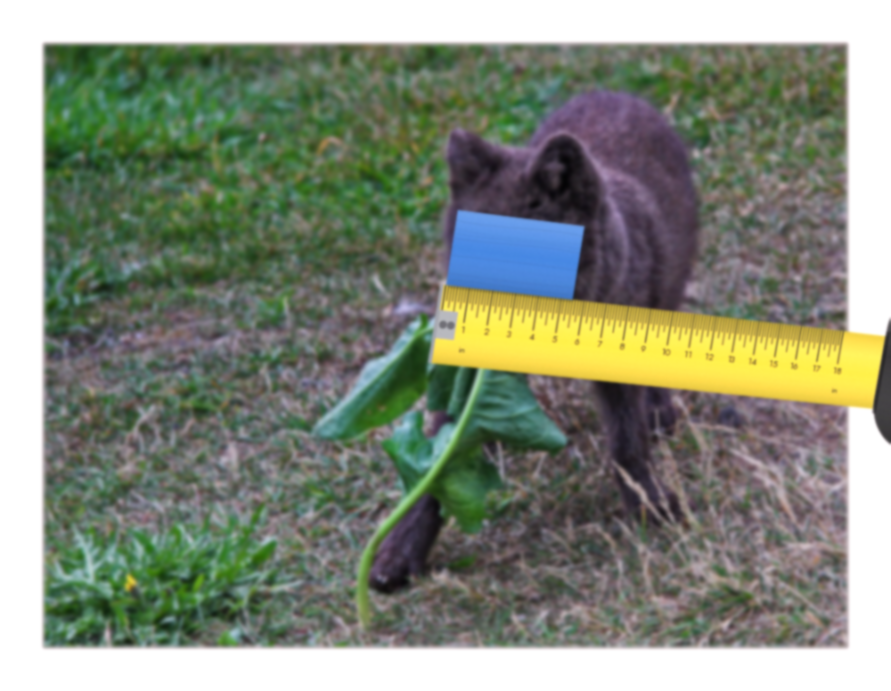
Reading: 5.5 in
